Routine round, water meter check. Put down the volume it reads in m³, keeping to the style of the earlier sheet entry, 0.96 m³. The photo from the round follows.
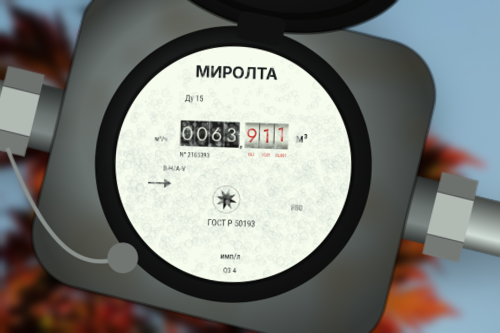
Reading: 63.911 m³
